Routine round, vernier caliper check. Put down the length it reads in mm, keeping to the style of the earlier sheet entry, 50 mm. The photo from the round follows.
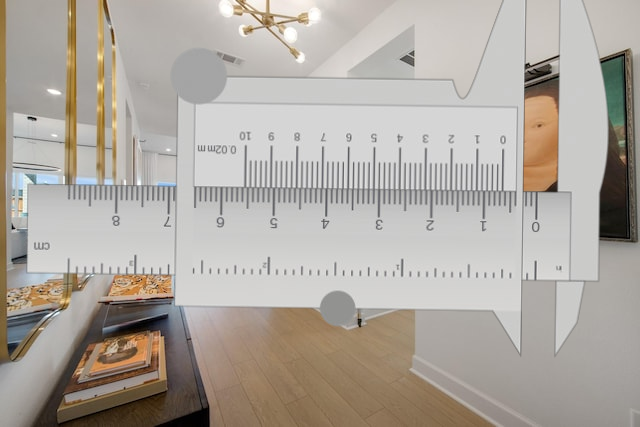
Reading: 6.5 mm
